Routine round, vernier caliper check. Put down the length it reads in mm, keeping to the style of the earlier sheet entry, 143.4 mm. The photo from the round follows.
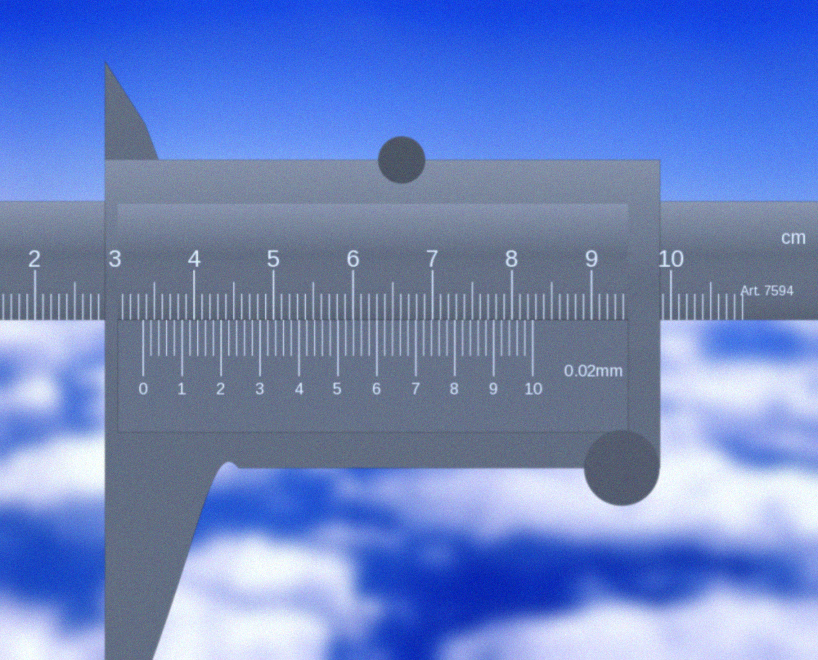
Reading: 33.6 mm
